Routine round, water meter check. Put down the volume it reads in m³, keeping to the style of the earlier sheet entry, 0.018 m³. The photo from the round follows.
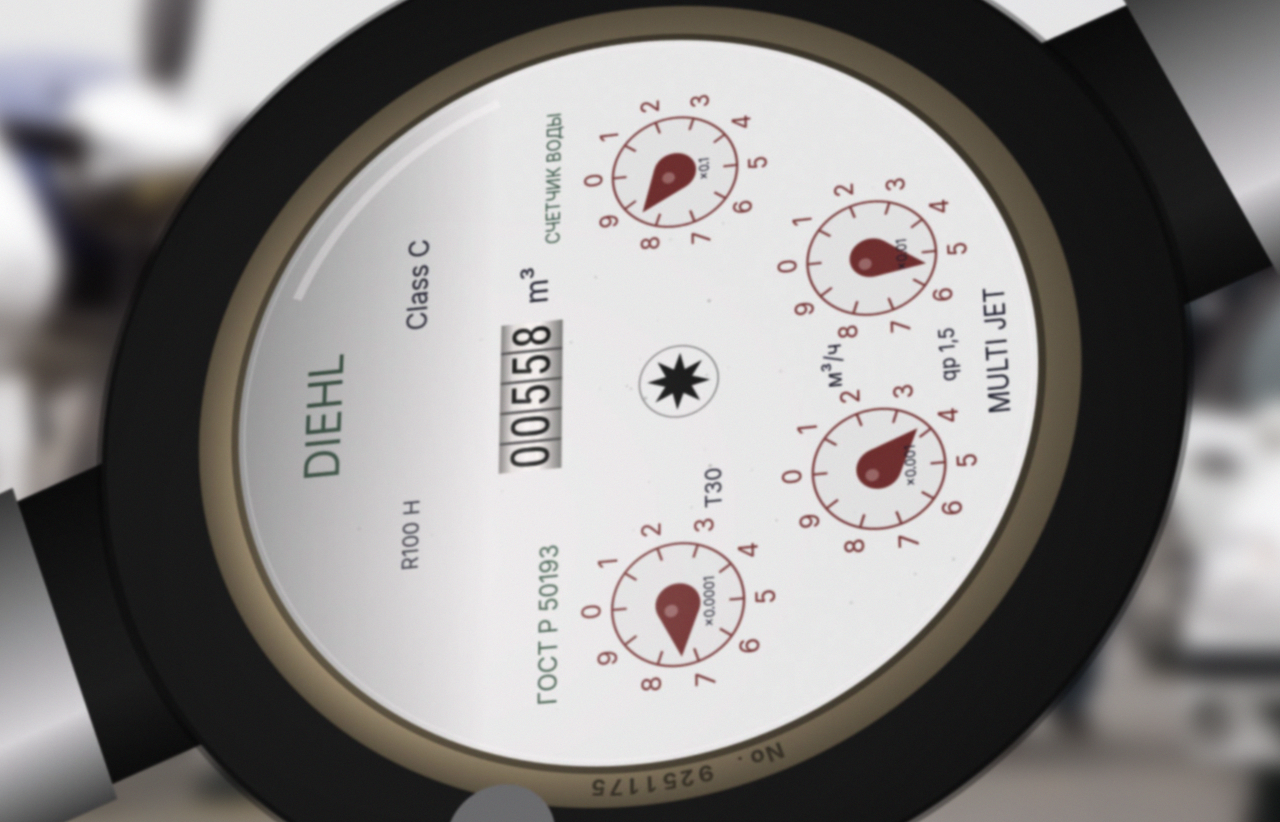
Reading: 558.8537 m³
